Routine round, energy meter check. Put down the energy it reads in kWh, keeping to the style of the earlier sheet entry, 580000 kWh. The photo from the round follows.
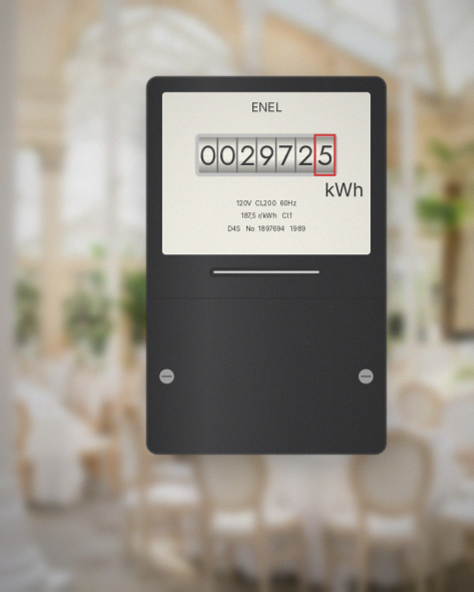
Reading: 2972.5 kWh
